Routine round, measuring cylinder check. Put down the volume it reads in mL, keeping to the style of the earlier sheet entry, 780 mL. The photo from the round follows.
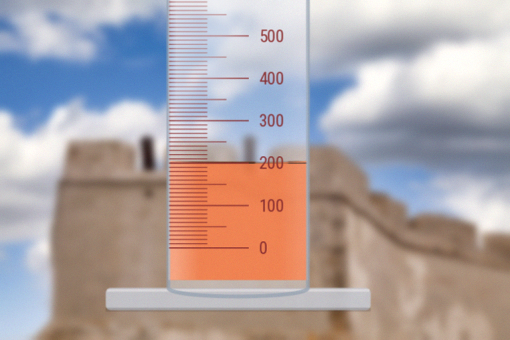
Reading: 200 mL
